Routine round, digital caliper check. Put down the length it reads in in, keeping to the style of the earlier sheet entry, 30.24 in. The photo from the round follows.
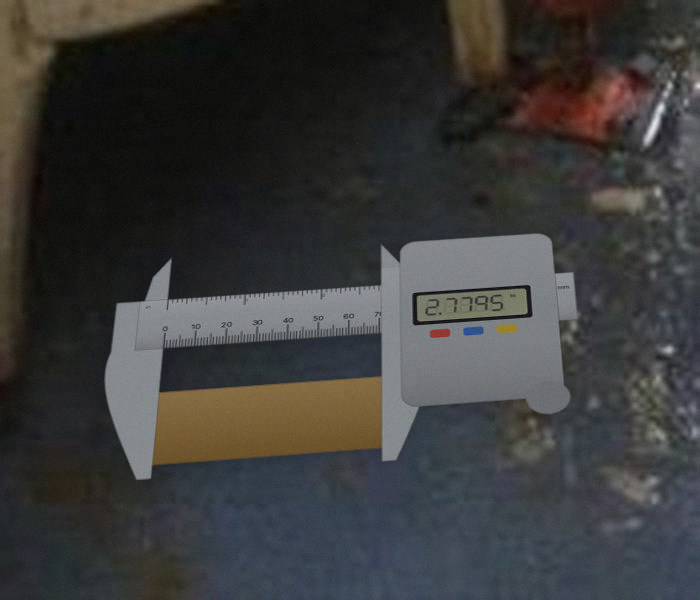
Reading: 2.7795 in
